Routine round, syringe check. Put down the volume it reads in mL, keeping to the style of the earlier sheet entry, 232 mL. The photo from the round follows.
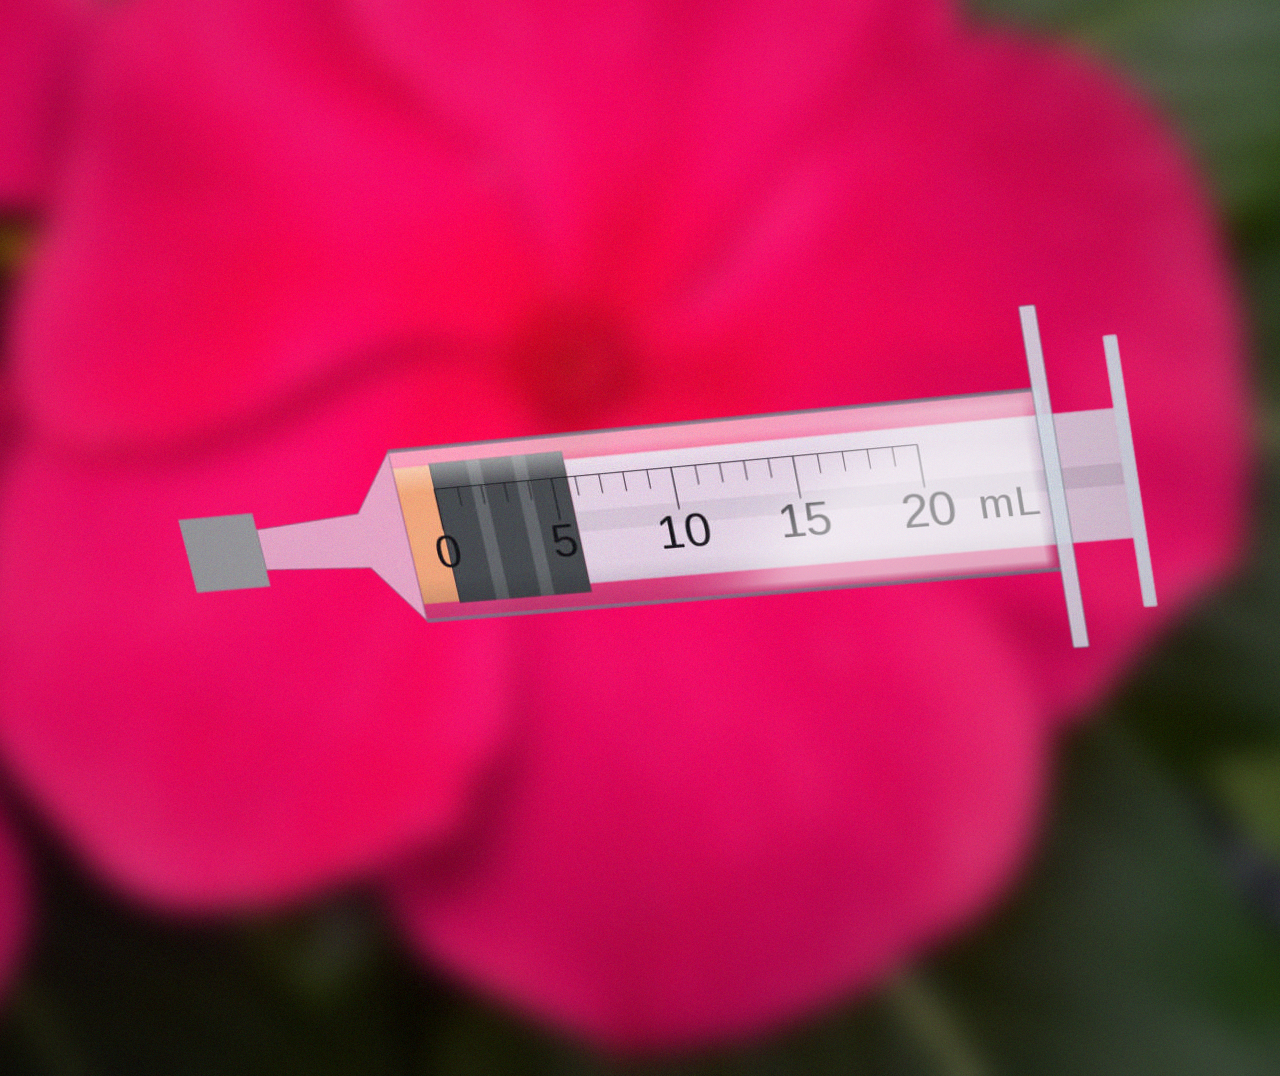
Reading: 0 mL
